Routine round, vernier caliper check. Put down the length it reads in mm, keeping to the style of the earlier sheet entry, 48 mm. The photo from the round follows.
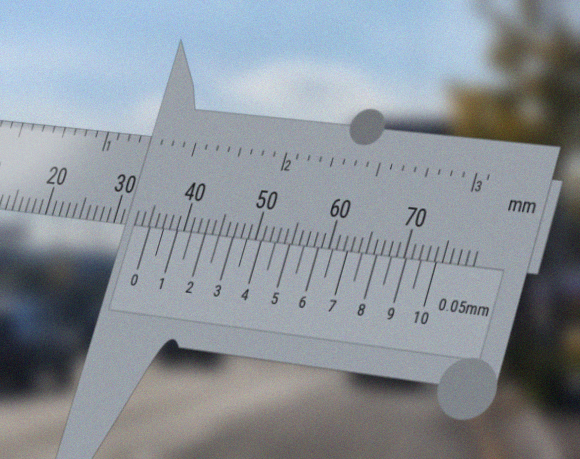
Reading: 35.2 mm
